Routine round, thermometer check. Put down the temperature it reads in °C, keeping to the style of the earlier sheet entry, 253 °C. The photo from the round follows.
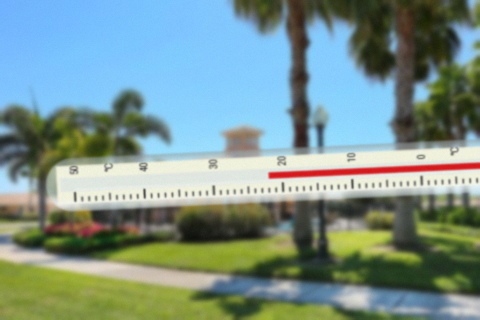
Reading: 22 °C
